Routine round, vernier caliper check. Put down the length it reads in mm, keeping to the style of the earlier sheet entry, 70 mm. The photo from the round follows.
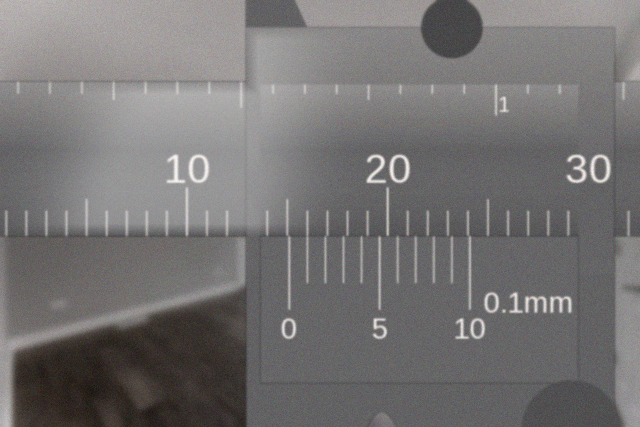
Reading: 15.1 mm
